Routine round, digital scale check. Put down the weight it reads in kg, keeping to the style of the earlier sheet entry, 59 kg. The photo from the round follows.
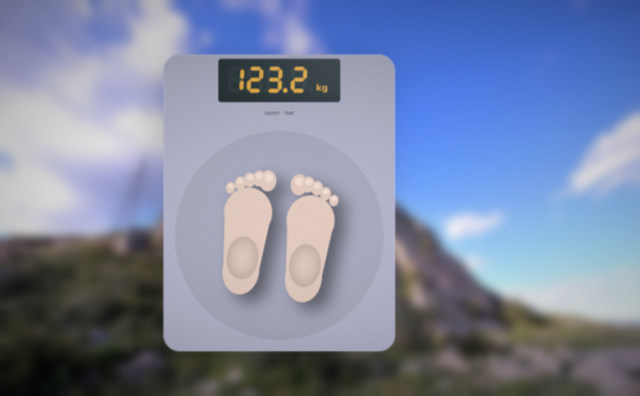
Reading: 123.2 kg
